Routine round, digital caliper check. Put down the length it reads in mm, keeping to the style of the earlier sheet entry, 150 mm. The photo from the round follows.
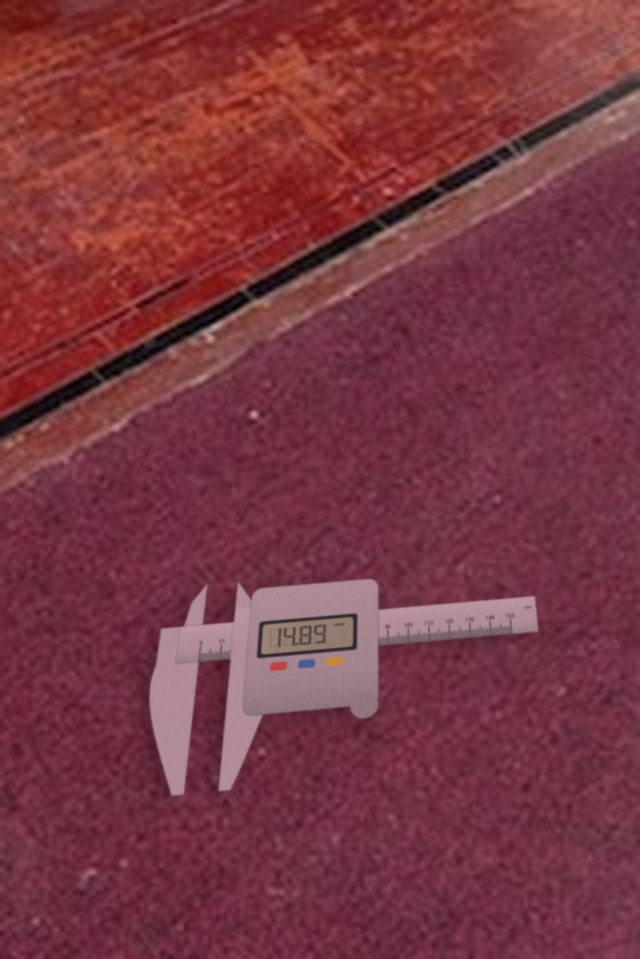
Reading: 14.89 mm
